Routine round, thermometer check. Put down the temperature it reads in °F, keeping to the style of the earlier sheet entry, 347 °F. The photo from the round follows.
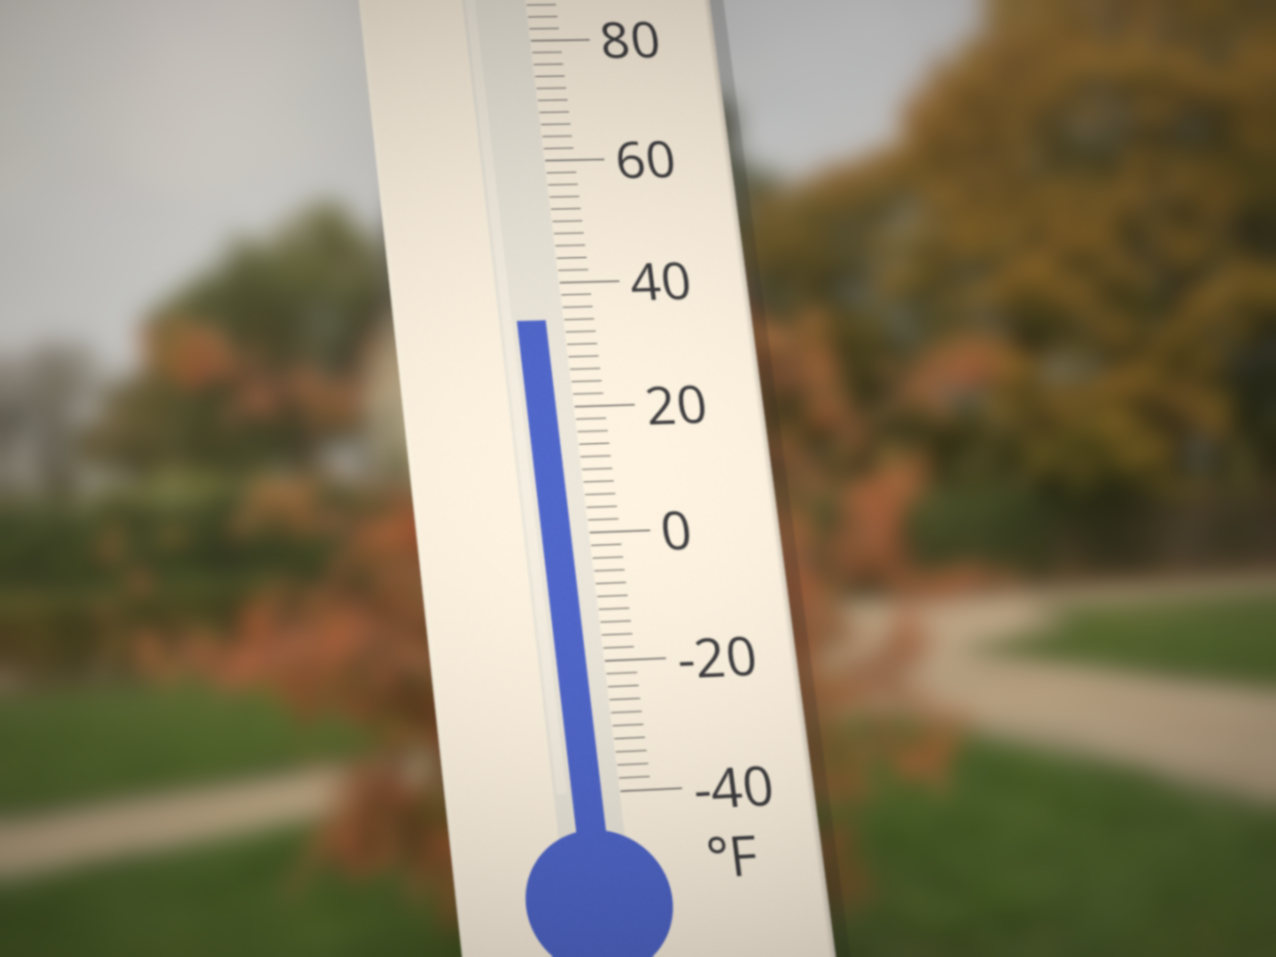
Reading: 34 °F
